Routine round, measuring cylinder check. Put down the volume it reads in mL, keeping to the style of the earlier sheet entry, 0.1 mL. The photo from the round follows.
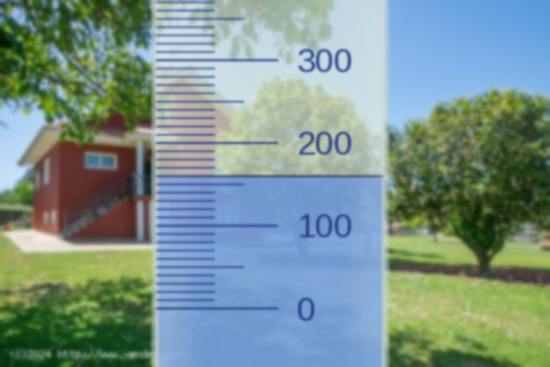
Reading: 160 mL
